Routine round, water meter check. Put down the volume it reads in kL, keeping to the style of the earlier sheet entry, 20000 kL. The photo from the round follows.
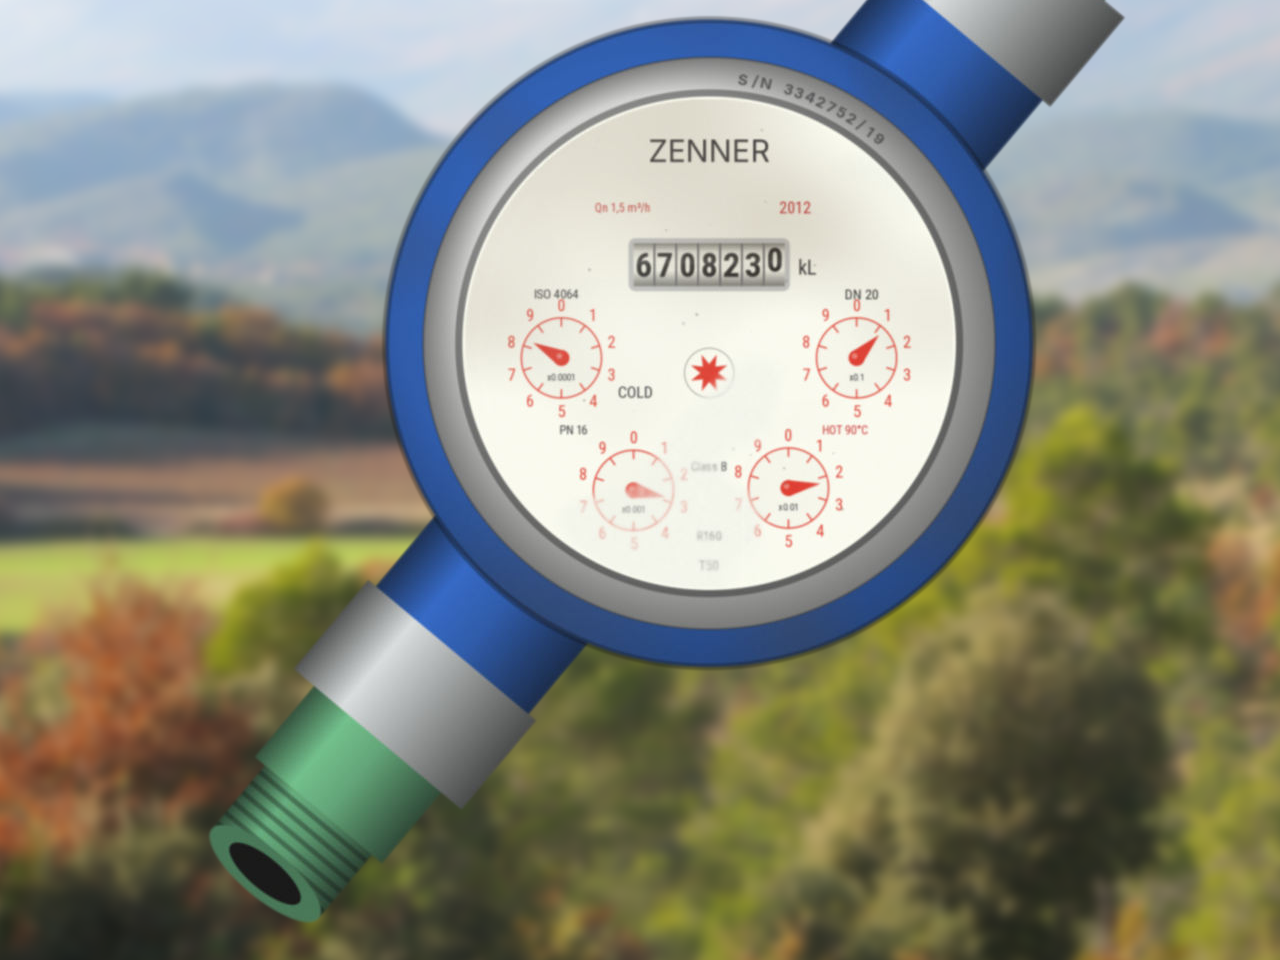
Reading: 6708230.1228 kL
